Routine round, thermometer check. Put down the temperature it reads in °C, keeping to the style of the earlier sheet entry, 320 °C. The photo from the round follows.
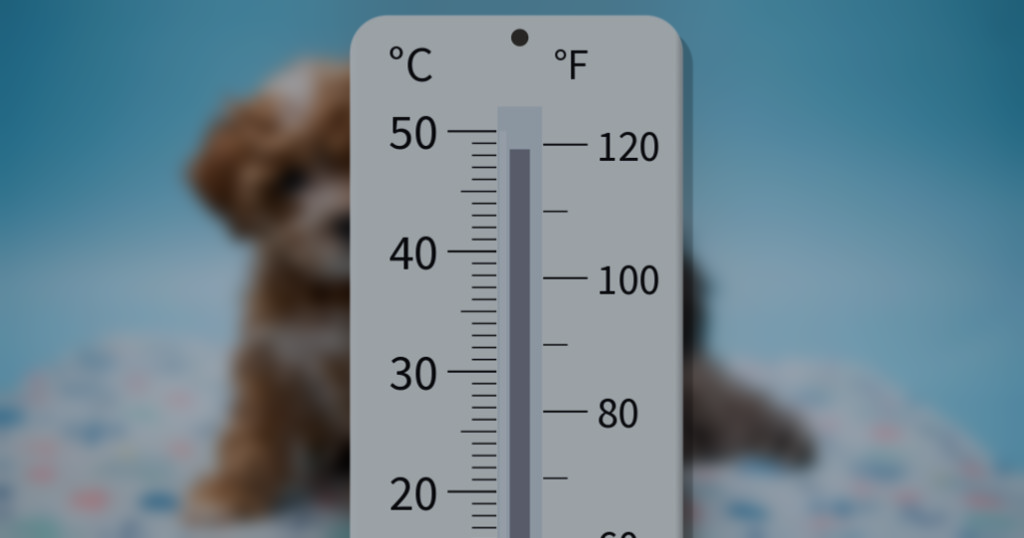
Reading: 48.5 °C
